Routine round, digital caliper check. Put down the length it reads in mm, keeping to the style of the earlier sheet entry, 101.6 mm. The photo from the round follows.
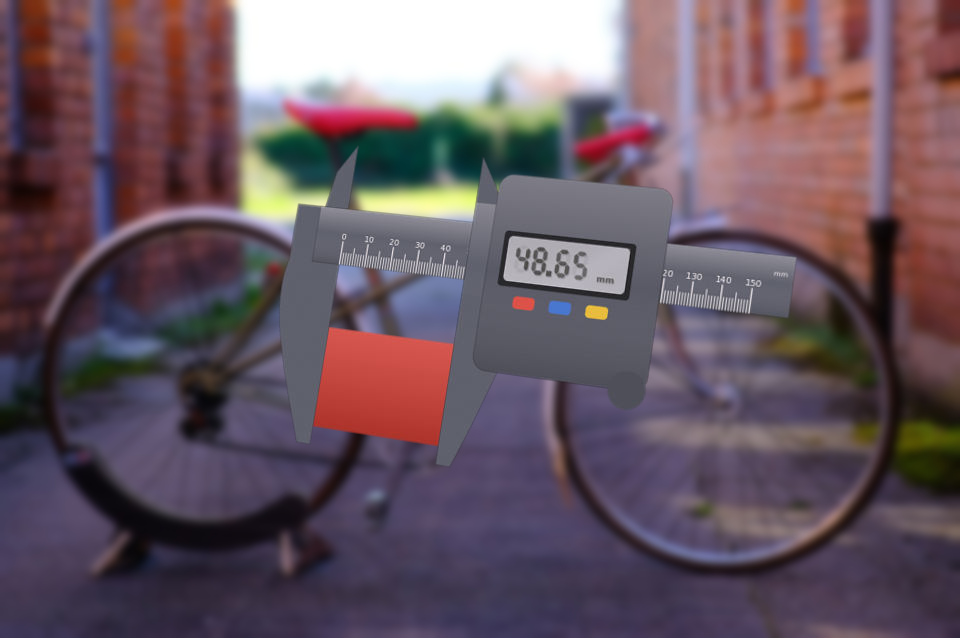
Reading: 48.65 mm
